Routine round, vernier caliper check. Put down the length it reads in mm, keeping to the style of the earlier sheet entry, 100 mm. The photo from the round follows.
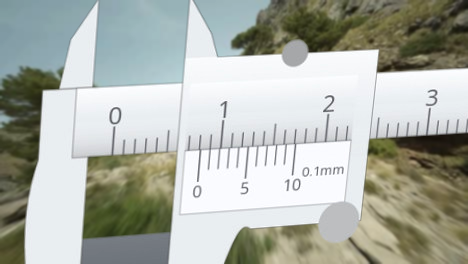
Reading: 8.1 mm
